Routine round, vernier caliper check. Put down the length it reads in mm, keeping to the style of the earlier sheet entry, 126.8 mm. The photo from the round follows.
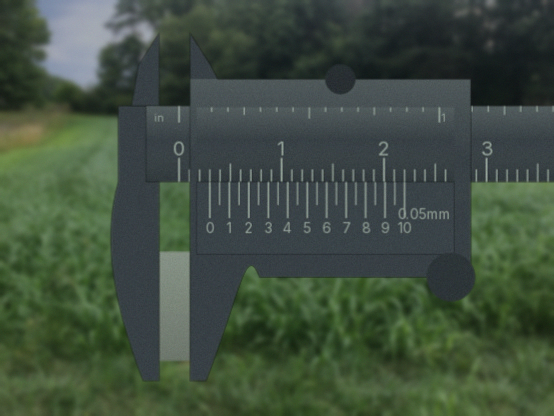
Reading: 3.0 mm
